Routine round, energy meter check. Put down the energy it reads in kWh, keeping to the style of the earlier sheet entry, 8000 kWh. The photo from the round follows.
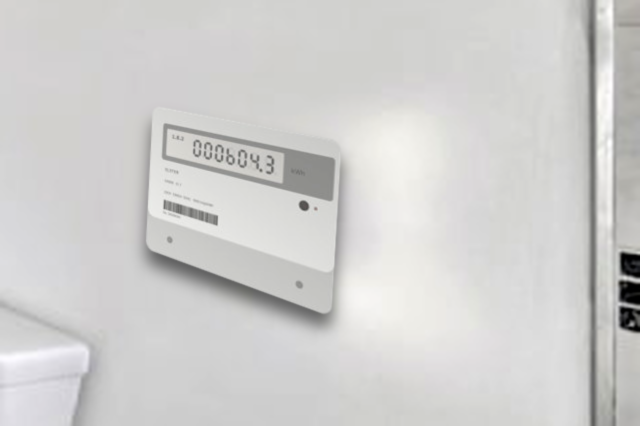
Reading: 604.3 kWh
